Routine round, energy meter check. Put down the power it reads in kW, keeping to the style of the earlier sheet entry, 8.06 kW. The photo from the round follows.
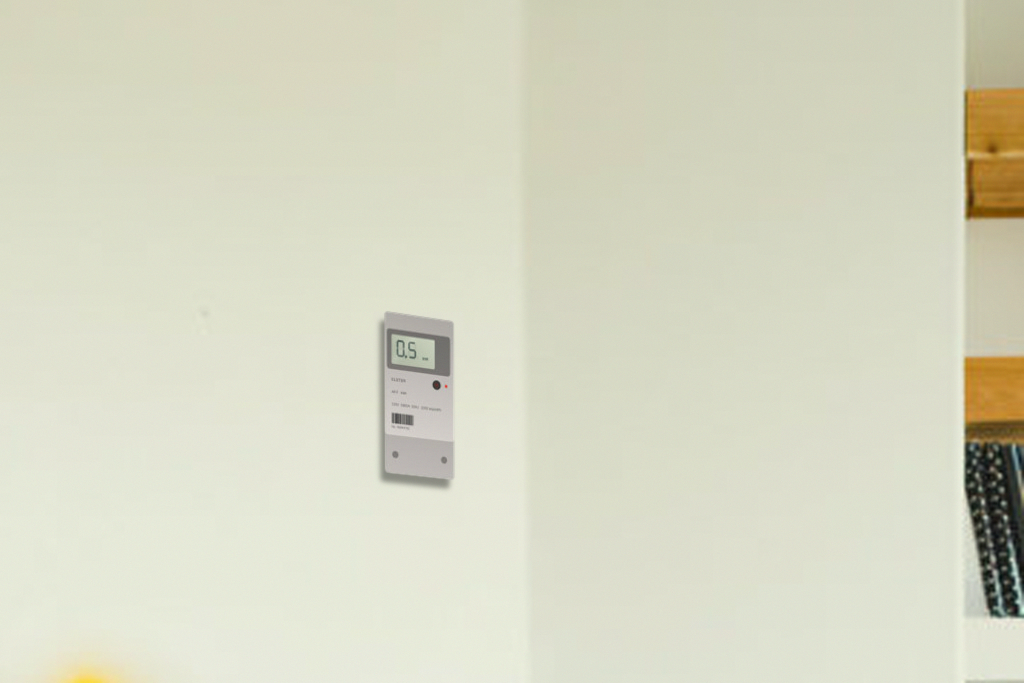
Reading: 0.5 kW
